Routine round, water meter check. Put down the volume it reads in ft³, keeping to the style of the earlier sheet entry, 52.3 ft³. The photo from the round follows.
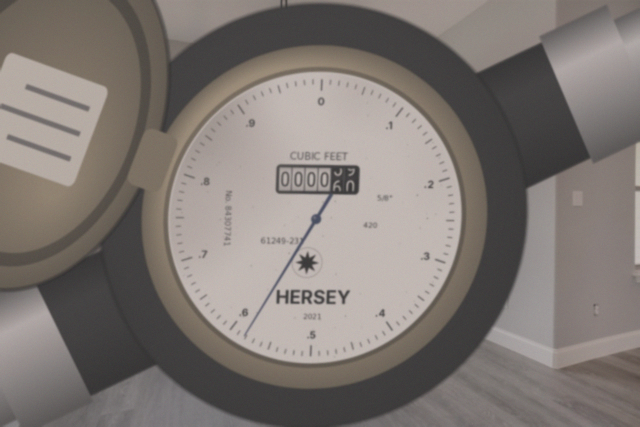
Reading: 59.58 ft³
